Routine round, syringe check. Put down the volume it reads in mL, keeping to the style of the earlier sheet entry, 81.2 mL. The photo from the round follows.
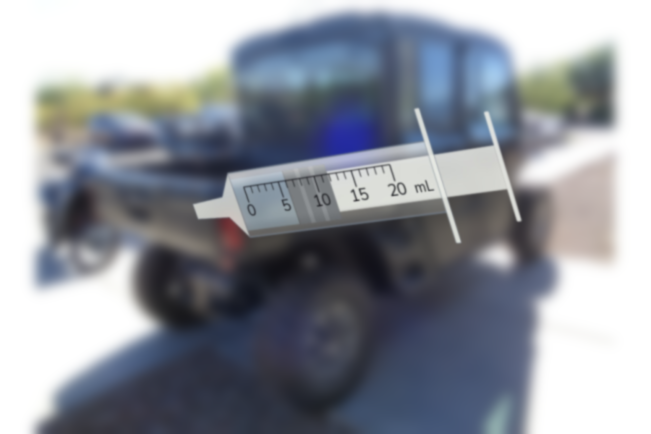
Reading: 6 mL
